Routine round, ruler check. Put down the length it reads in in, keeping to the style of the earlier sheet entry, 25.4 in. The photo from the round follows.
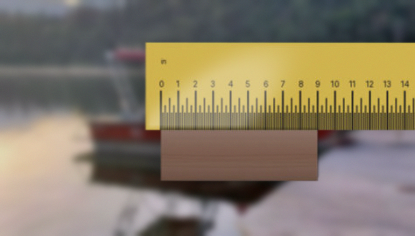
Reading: 9 in
